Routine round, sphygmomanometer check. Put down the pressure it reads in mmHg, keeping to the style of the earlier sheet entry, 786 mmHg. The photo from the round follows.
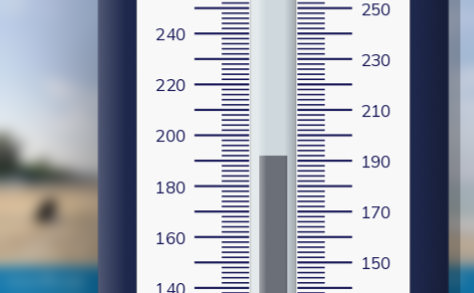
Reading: 192 mmHg
